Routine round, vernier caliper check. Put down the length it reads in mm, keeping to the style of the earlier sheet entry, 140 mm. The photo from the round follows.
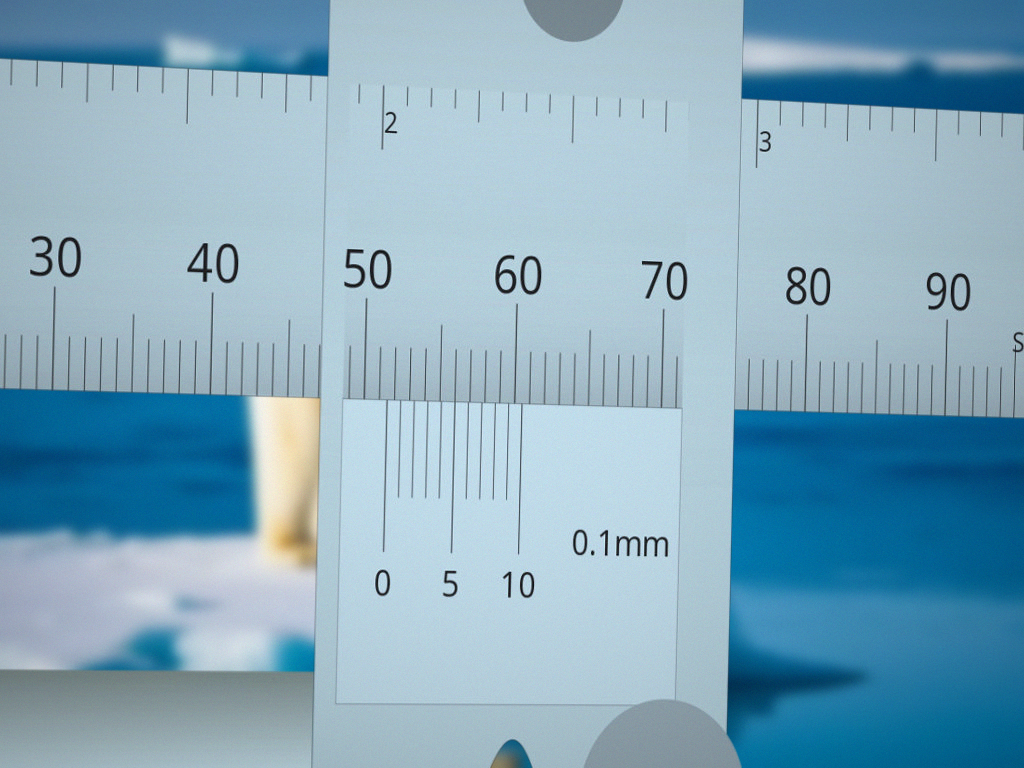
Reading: 51.5 mm
